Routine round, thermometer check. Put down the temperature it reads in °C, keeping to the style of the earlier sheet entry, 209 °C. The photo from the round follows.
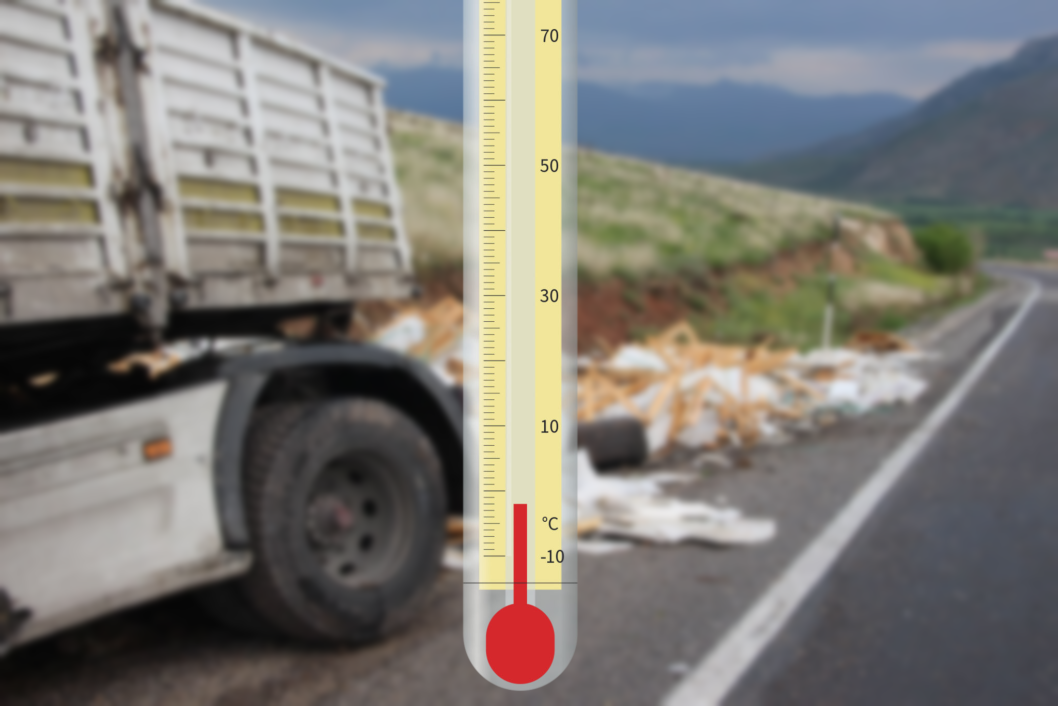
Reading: -2 °C
